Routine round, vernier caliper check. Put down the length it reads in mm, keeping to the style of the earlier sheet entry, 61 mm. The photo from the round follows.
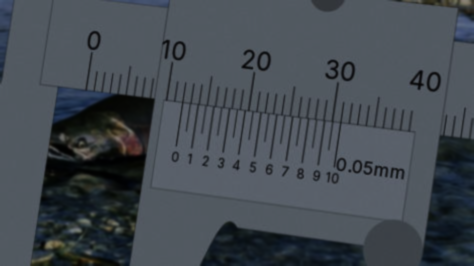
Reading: 12.0 mm
